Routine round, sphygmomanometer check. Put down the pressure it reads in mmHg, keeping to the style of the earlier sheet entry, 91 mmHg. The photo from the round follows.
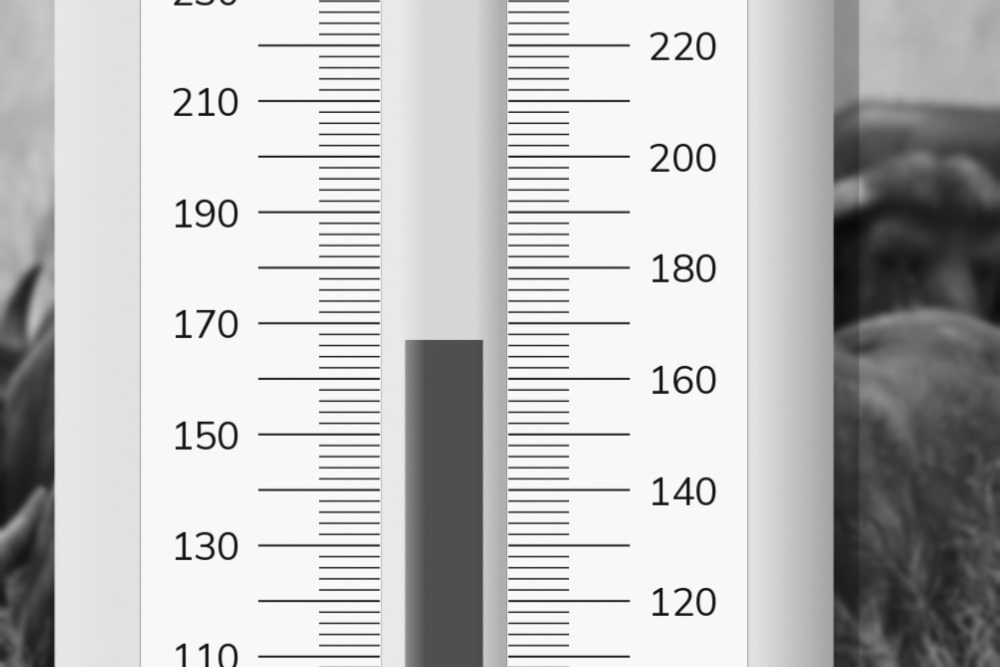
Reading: 167 mmHg
